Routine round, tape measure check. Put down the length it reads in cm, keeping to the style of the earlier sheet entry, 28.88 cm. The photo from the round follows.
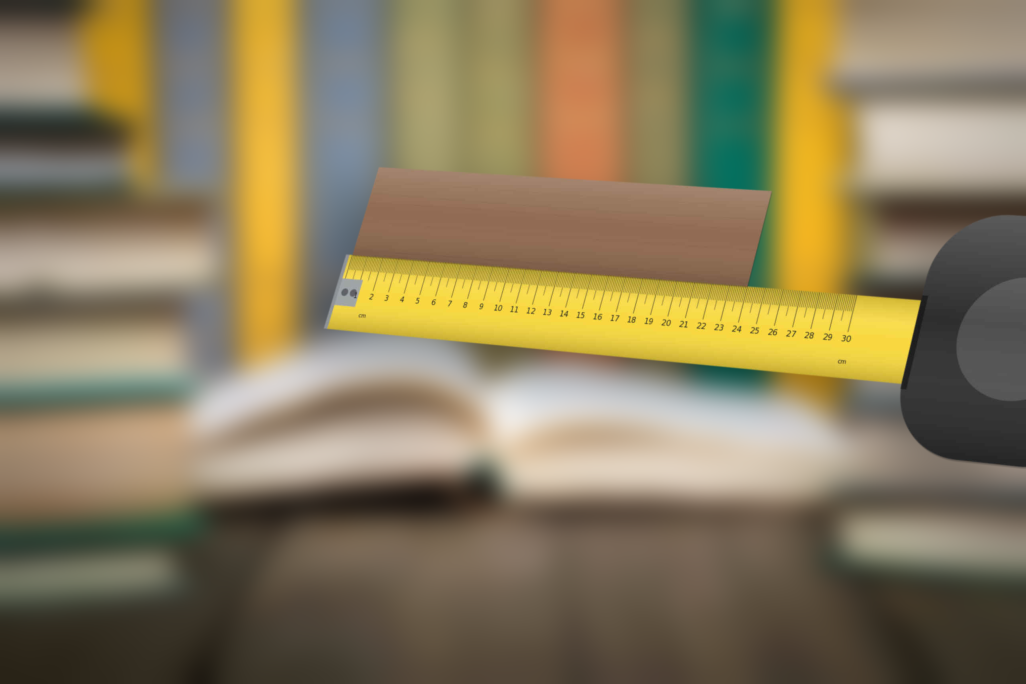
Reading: 24 cm
